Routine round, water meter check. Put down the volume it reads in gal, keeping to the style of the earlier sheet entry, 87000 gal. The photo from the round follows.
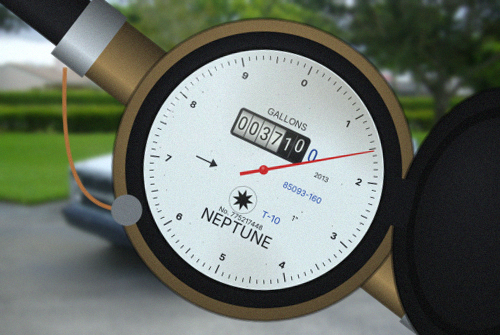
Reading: 37101.5 gal
